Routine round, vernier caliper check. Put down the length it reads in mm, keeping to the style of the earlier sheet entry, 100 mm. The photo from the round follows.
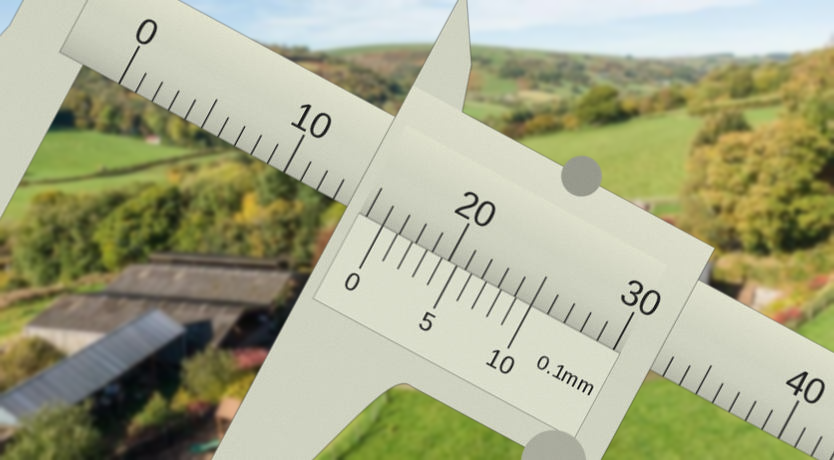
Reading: 16.0 mm
